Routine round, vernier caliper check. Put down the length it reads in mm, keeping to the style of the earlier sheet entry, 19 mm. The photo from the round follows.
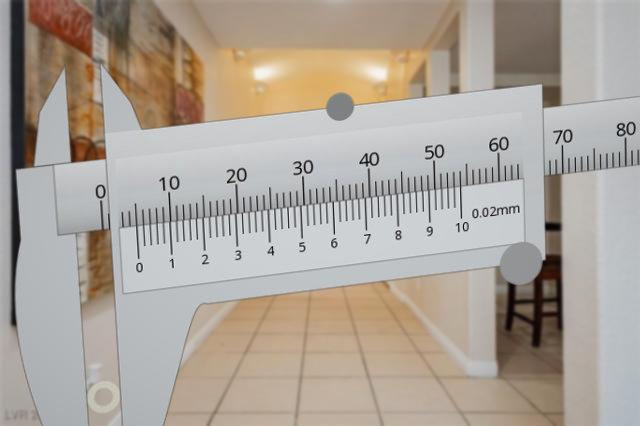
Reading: 5.0 mm
